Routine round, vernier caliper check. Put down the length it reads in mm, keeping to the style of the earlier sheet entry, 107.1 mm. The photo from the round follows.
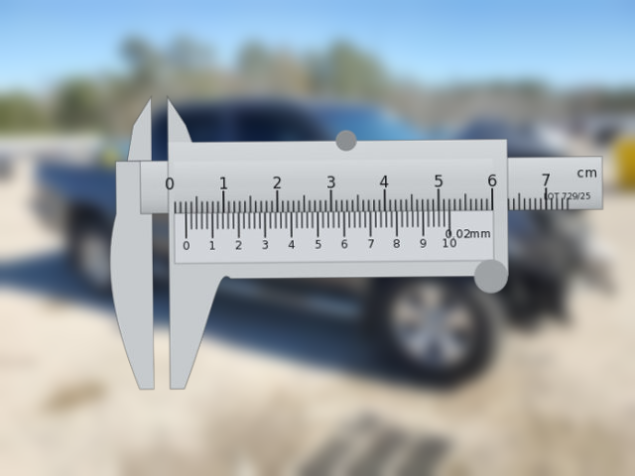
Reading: 3.0 mm
